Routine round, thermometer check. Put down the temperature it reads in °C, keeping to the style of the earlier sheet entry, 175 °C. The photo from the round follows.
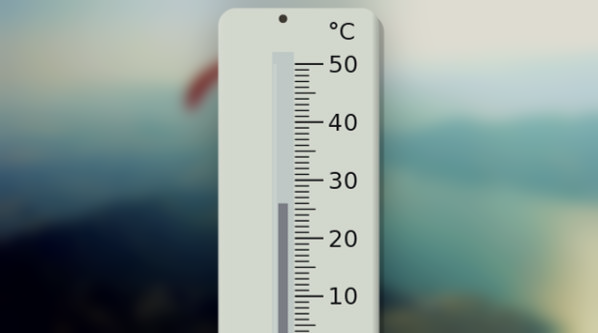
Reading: 26 °C
